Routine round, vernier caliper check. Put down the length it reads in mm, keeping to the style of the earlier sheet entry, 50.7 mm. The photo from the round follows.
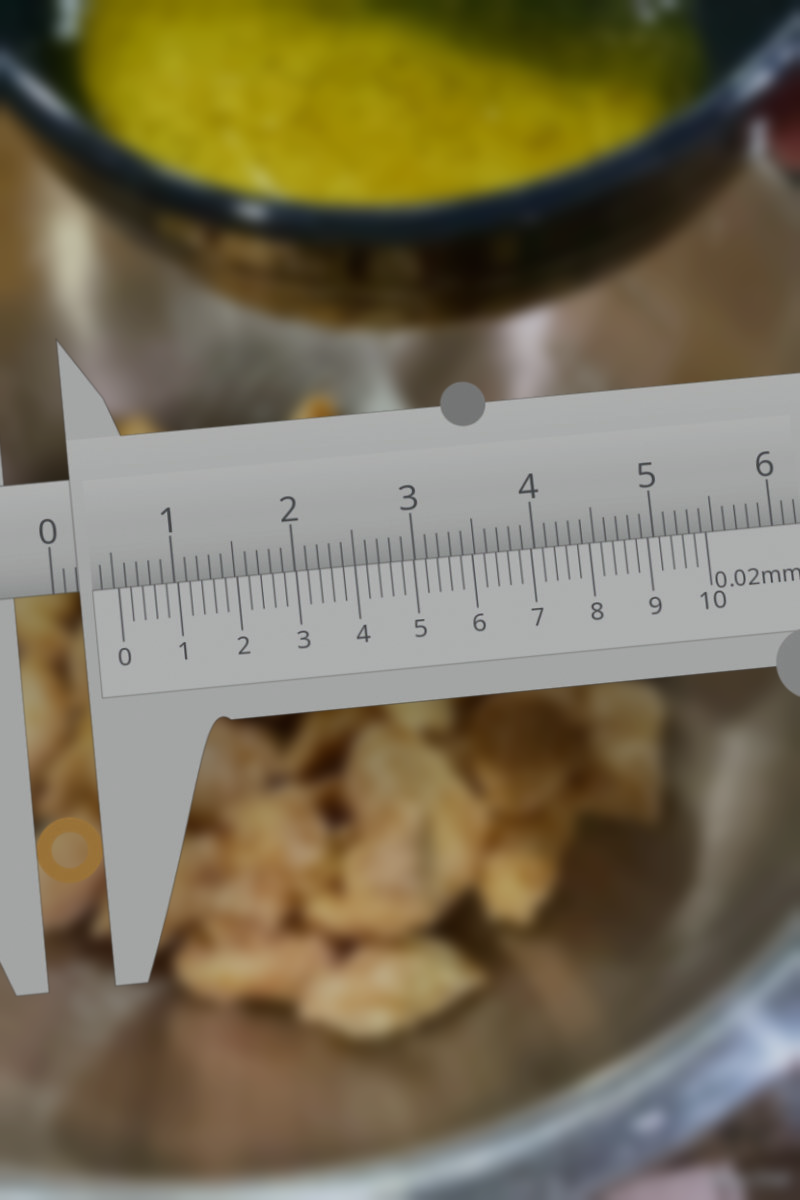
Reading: 5.4 mm
